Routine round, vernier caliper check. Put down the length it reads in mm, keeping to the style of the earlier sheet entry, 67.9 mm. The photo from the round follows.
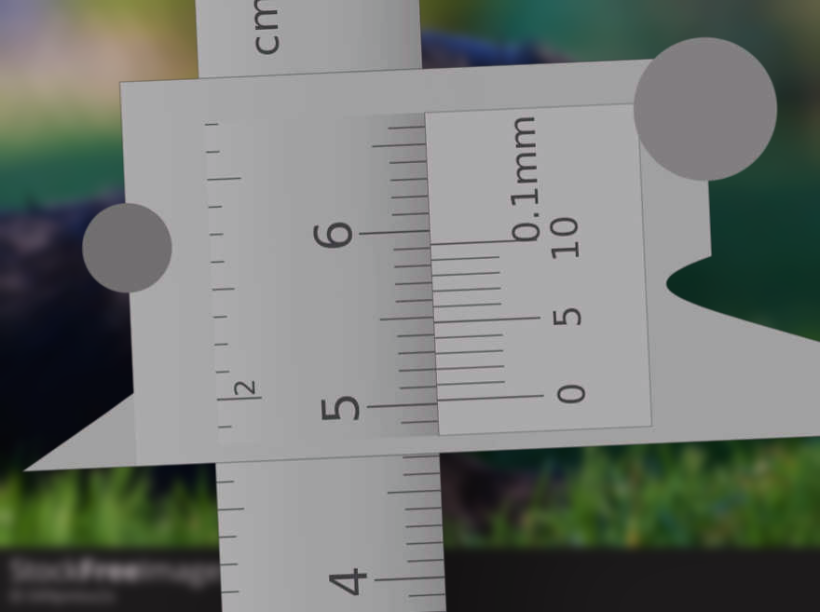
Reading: 50.2 mm
